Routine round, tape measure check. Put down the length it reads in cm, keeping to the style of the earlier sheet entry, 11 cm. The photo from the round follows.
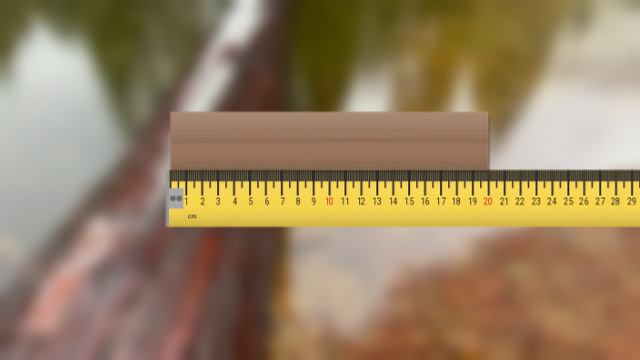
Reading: 20 cm
